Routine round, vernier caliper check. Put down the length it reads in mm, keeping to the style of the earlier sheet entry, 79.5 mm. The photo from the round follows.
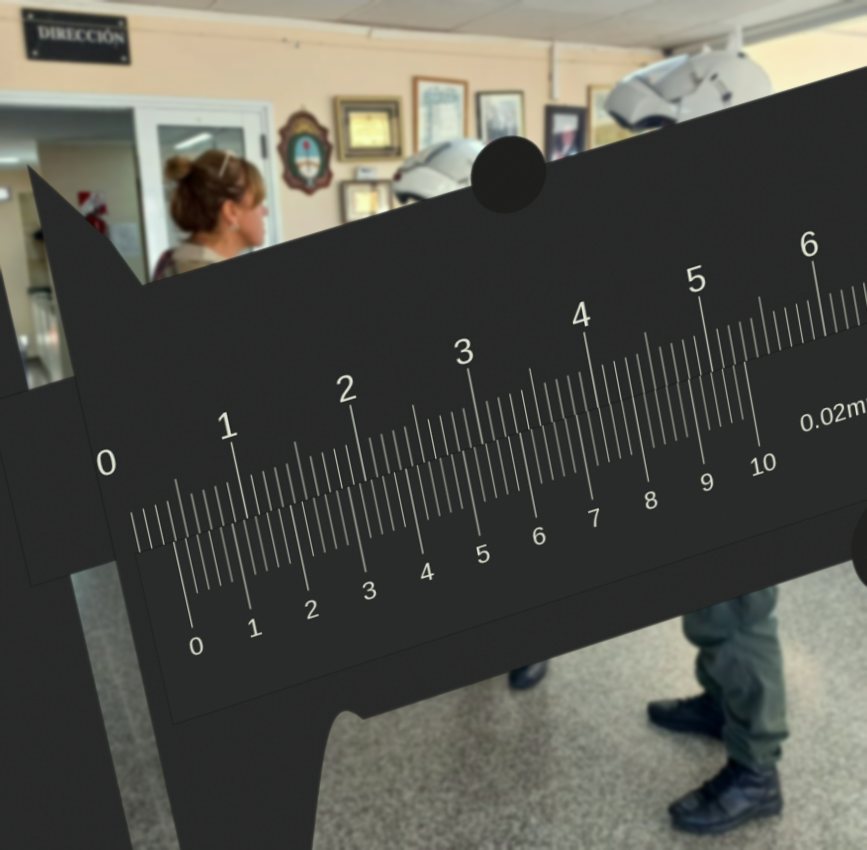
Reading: 3.8 mm
